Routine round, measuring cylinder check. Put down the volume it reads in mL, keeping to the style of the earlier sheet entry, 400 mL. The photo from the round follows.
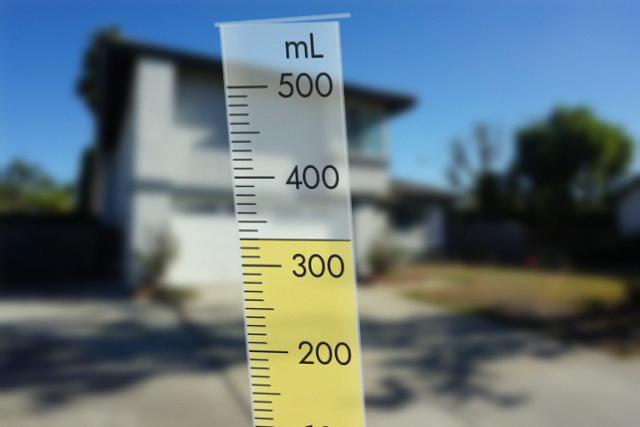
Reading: 330 mL
